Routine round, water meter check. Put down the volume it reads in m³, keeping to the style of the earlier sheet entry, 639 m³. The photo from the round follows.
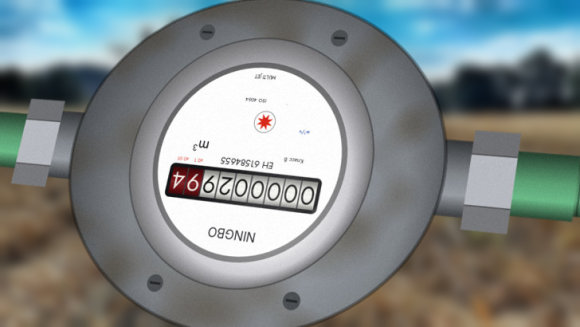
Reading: 29.94 m³
